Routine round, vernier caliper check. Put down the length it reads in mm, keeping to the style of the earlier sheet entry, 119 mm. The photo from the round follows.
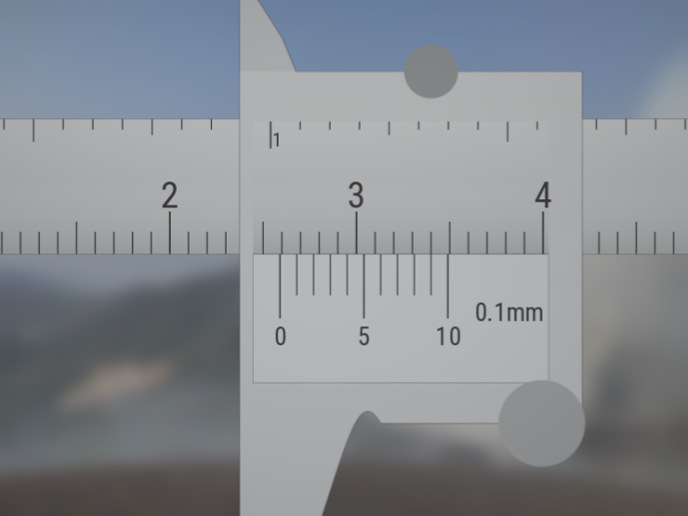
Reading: 25.9 mm
